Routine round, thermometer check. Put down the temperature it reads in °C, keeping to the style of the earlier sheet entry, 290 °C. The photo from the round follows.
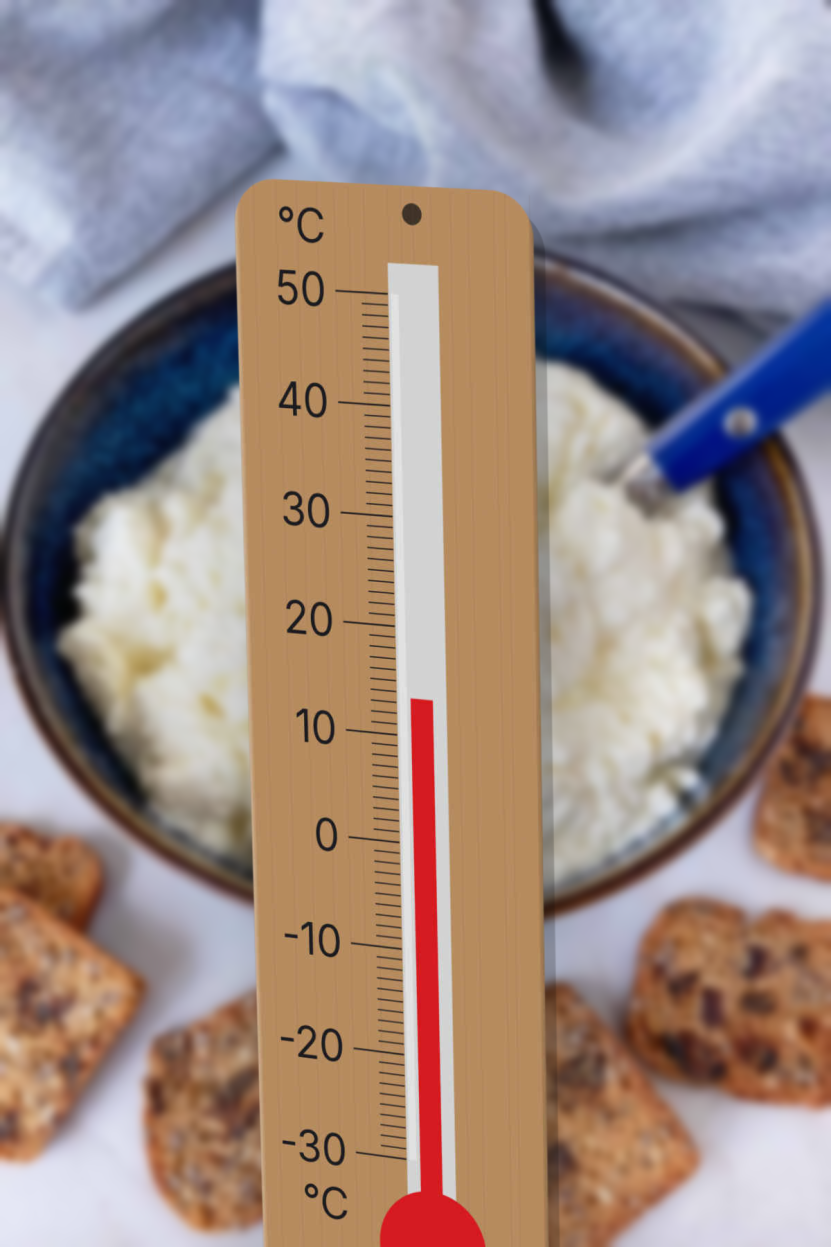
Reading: 13.5 °C
